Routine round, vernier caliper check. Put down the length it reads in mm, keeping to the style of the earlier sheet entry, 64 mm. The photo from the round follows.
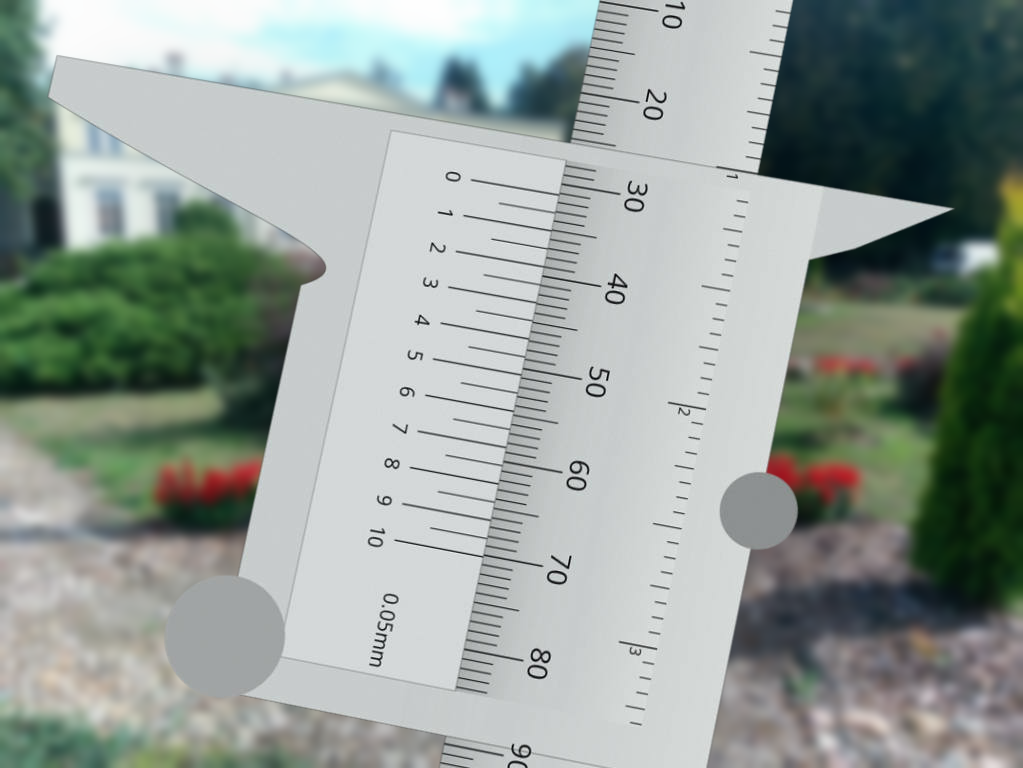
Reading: 31.2 mm
